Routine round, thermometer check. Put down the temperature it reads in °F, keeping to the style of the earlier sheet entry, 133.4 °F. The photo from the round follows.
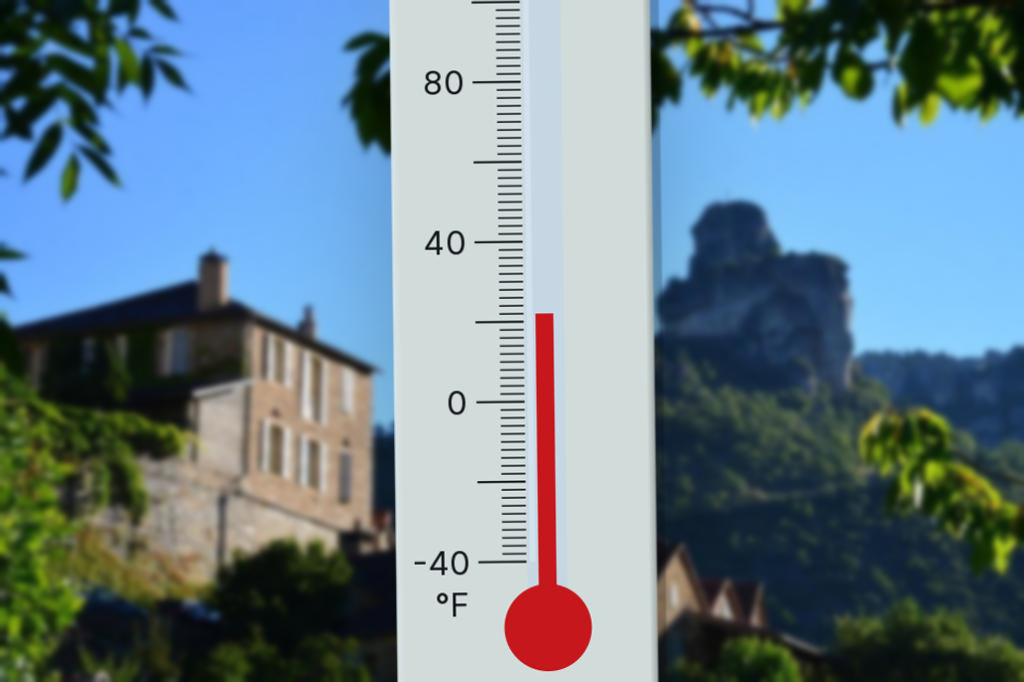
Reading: 22 °F
